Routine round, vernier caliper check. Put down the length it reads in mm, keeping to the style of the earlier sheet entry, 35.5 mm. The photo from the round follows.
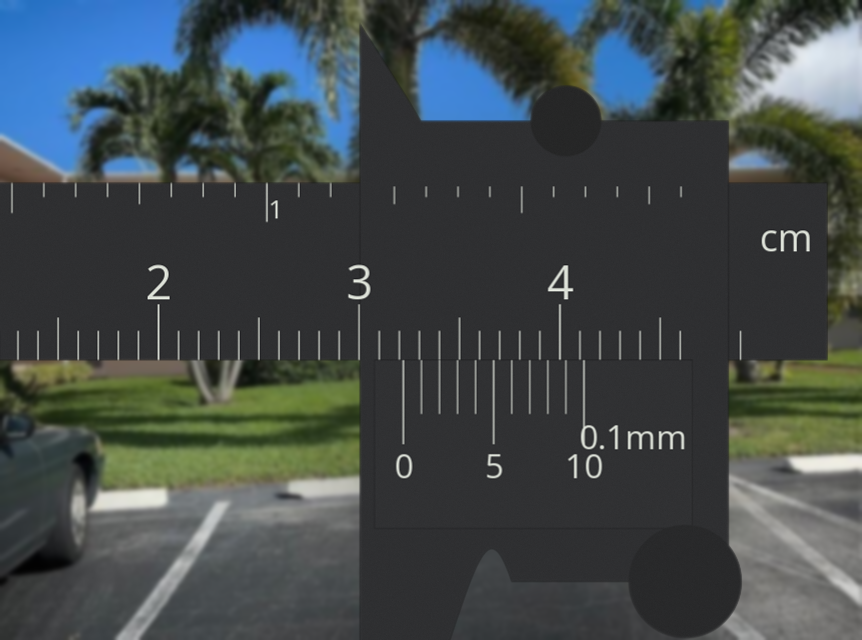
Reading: 32.2 mm
